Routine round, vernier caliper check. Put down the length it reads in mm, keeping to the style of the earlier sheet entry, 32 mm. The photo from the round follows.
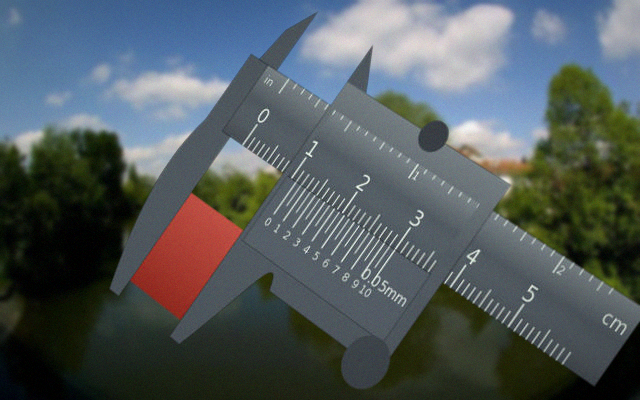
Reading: 11.0 mm
